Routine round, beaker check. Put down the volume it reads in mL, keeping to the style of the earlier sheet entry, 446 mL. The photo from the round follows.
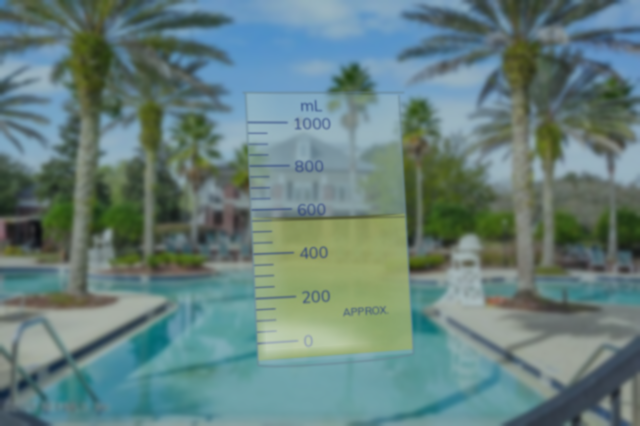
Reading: 550 mL
